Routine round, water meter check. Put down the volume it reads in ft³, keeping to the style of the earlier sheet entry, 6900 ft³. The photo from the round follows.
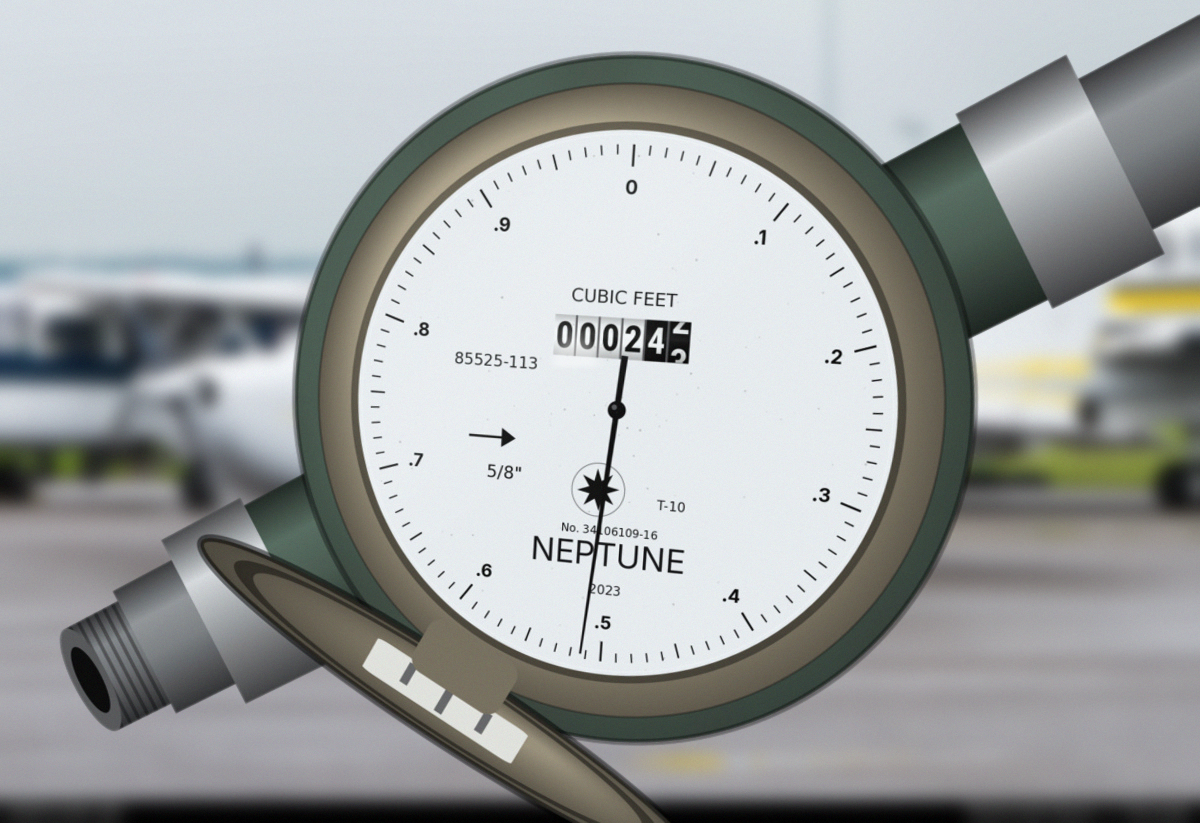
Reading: 242.51 ft³
